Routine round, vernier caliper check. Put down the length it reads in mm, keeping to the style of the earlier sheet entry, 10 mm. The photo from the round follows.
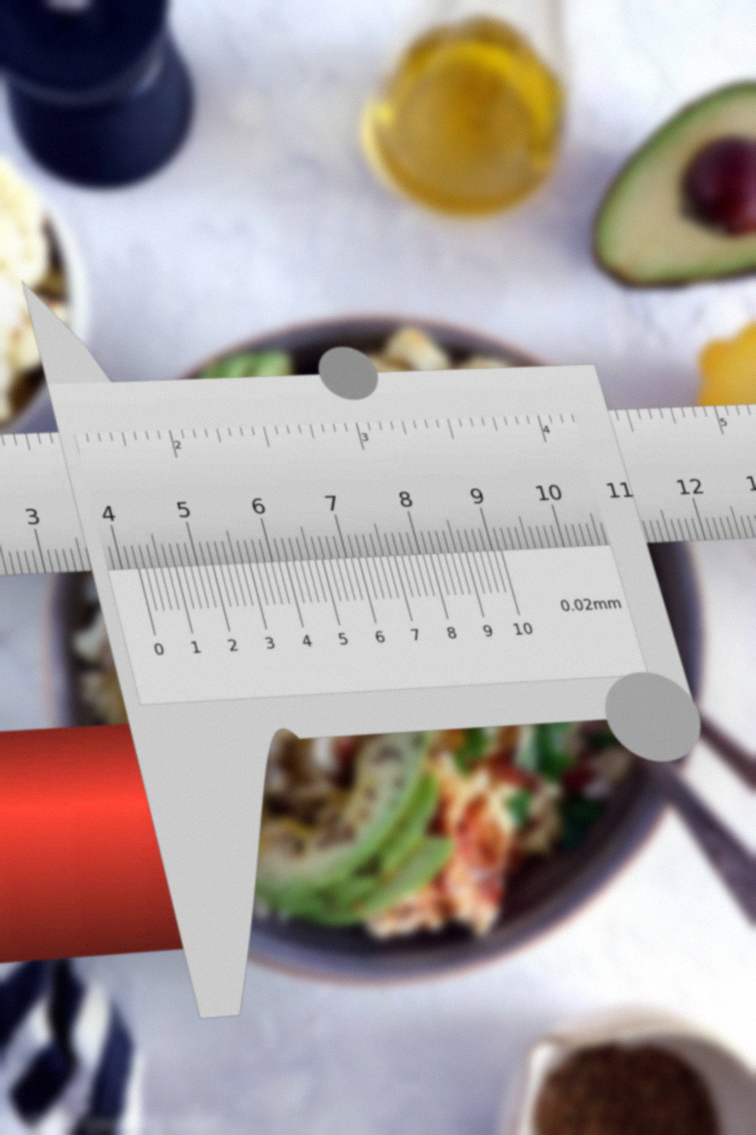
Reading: 42.2 mm
